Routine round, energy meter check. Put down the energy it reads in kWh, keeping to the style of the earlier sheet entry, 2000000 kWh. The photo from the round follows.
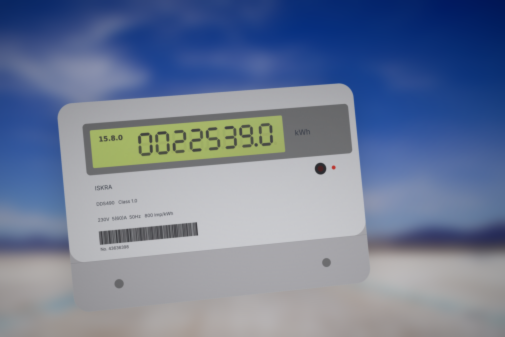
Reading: 22539.0 kWh
